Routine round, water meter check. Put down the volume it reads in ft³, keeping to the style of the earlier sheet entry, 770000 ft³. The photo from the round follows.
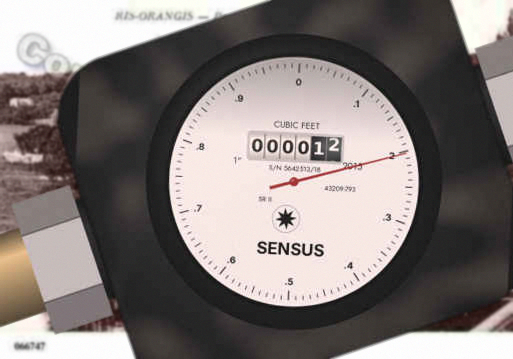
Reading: 12.20 ft³
